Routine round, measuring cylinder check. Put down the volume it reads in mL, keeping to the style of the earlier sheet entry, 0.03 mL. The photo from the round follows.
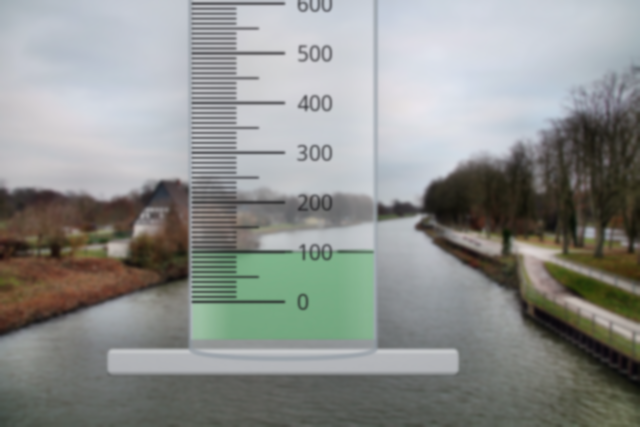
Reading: 100 mL
